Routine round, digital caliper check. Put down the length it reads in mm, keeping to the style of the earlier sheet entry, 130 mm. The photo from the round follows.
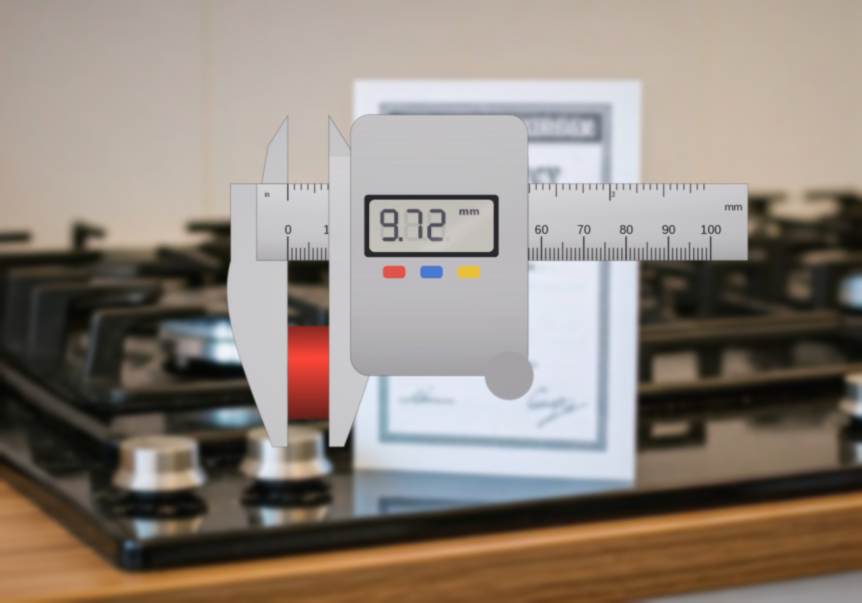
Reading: 9.72 mm
